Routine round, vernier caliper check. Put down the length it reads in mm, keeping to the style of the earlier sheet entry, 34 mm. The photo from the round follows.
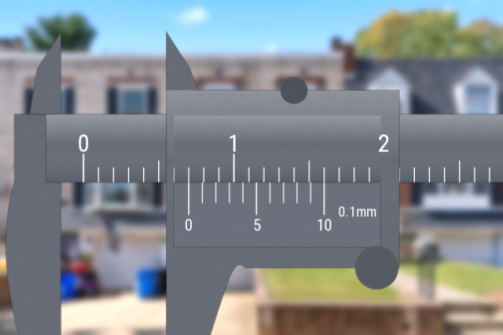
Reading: 7.0 mm
